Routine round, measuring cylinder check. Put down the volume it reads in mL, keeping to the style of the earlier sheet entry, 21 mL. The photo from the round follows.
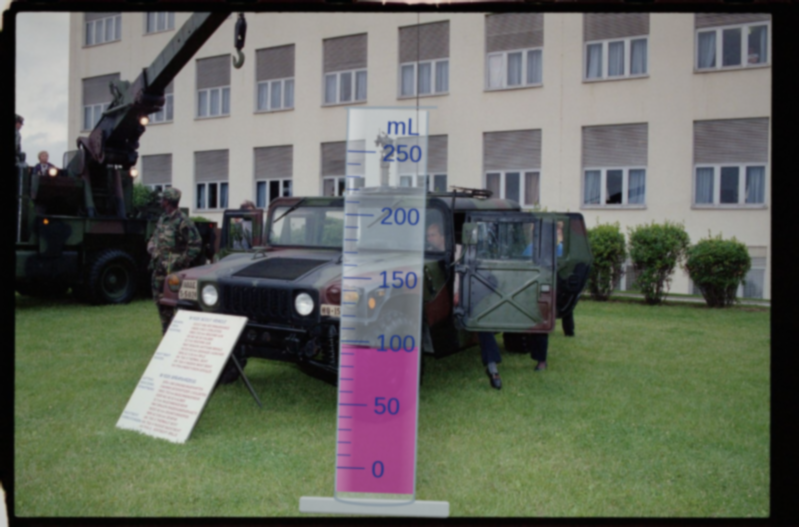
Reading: 95 mL
